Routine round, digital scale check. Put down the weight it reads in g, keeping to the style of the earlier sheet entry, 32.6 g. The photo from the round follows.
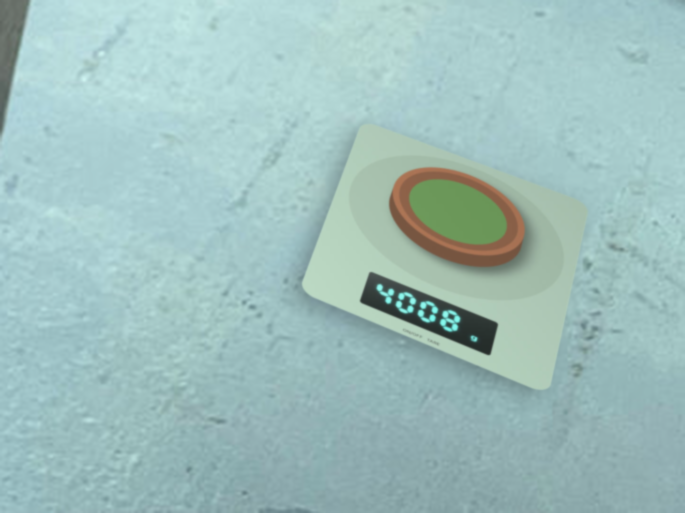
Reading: 4008 g
